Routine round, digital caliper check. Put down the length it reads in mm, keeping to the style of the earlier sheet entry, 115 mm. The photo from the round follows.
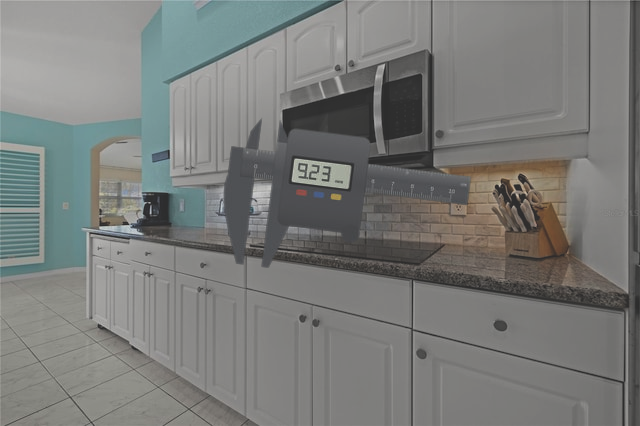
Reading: 9.23 mm
